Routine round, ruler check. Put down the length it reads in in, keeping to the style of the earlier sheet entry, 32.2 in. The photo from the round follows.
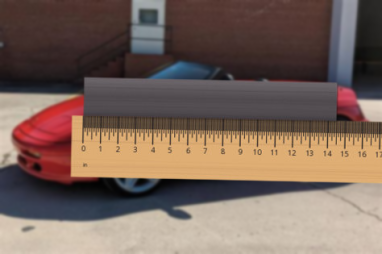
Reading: 14.5 in
